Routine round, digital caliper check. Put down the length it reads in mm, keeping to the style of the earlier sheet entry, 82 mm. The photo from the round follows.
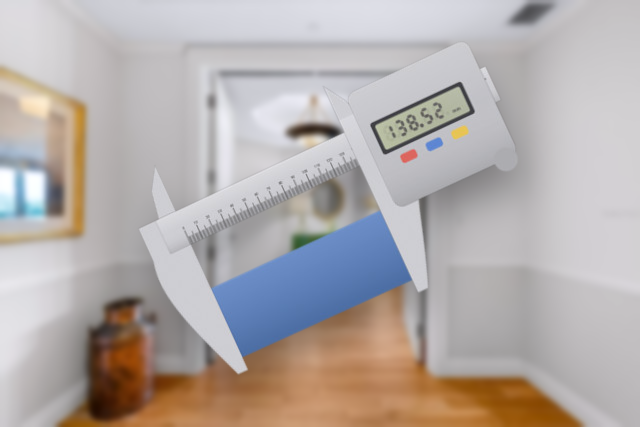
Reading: 138.52 mm
